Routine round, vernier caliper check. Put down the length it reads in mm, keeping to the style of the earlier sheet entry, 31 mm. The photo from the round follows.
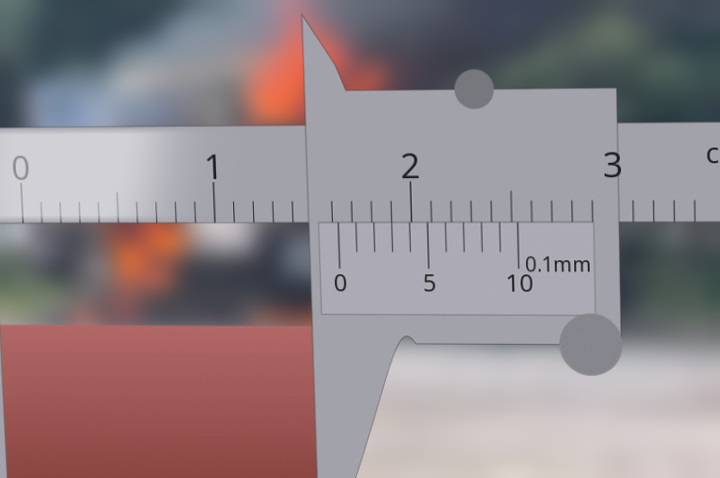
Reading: 16.3 mm
